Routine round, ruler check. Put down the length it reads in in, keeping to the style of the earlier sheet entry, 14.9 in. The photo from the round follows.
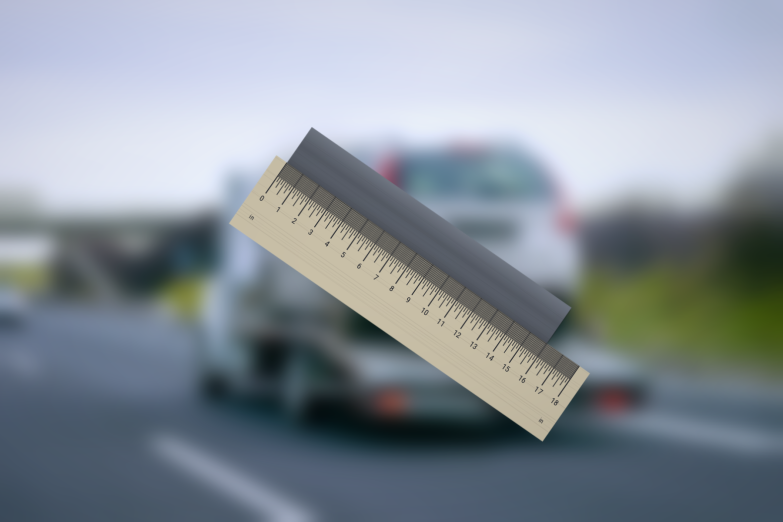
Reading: 16 in
